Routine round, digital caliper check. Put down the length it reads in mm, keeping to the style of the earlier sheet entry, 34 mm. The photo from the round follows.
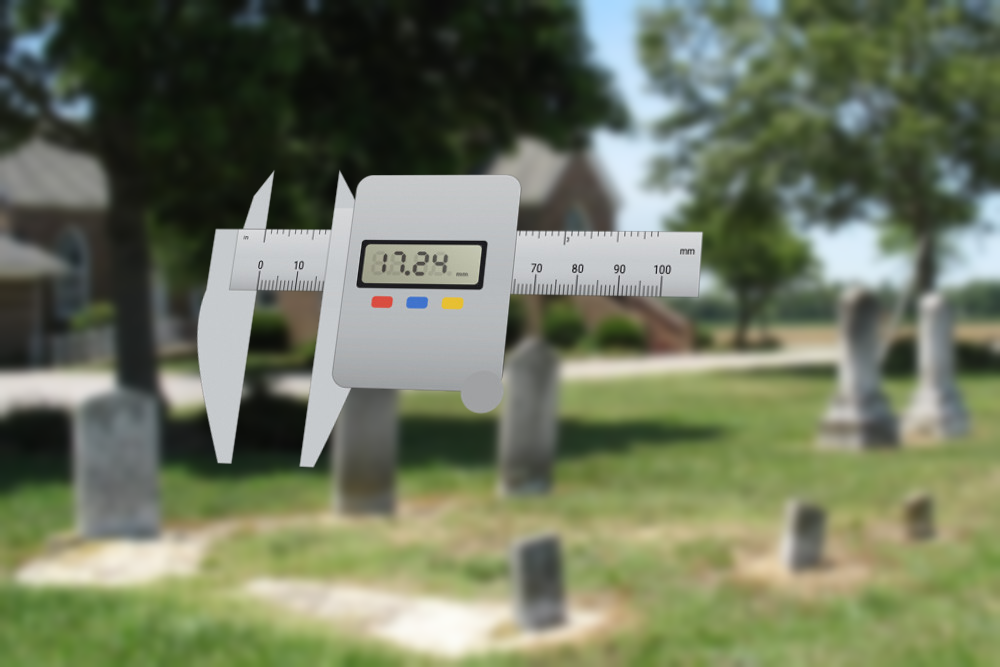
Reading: 17.24 mm
